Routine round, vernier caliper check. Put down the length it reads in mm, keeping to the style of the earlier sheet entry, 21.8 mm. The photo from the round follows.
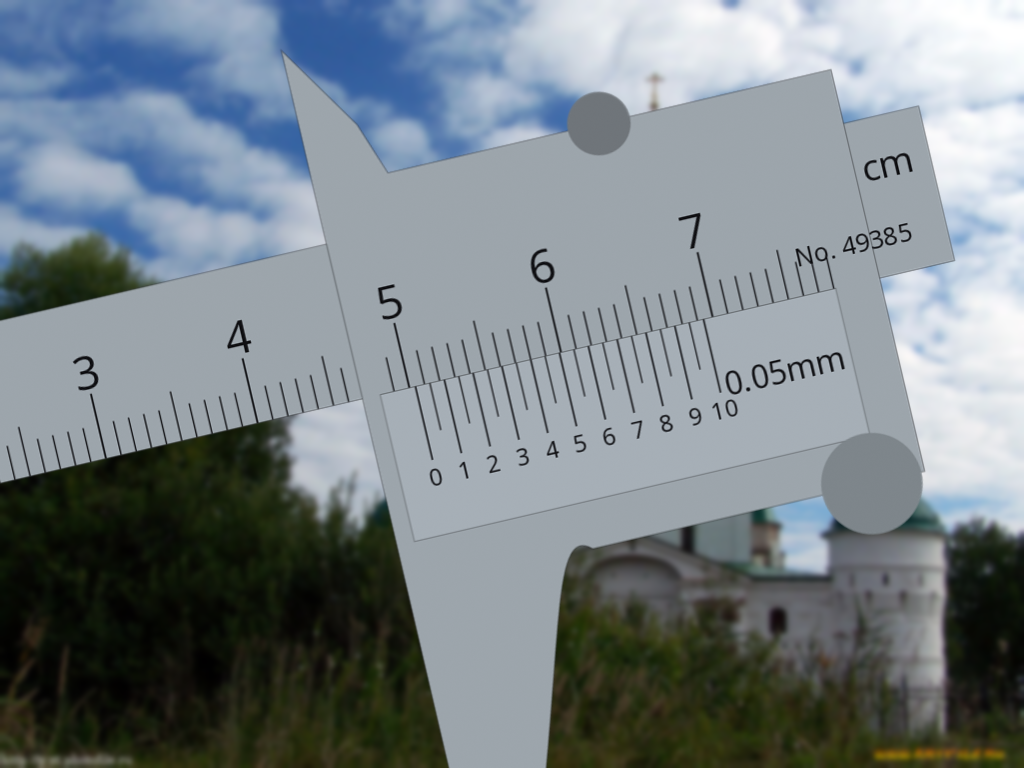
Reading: 50.4 mm
